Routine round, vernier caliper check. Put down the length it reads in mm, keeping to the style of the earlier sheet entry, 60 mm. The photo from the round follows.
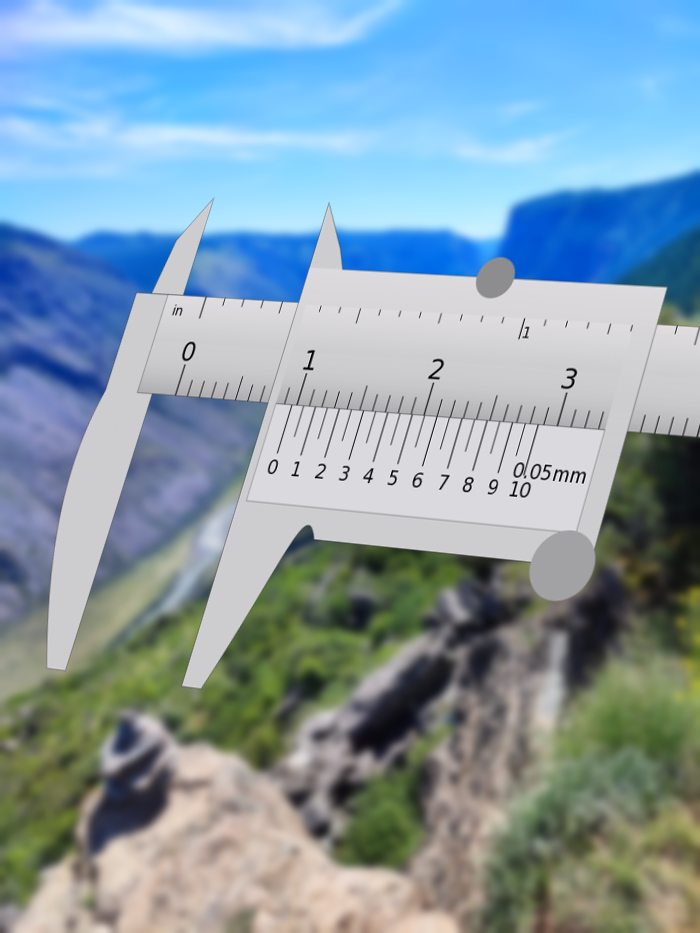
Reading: 9.6 mm
